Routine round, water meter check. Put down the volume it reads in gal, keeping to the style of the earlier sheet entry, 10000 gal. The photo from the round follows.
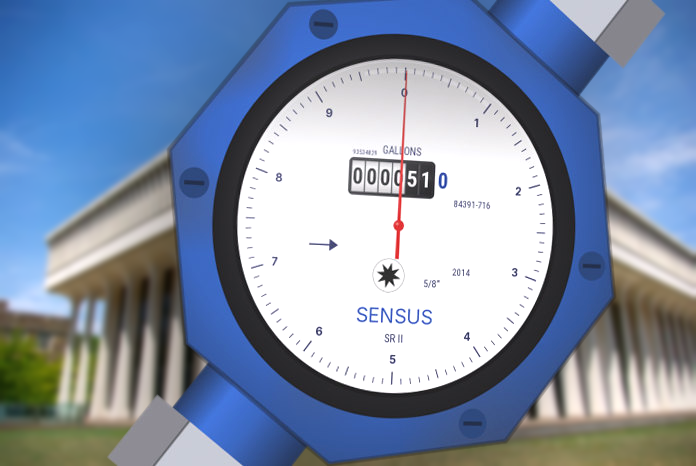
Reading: 510.0 gal
